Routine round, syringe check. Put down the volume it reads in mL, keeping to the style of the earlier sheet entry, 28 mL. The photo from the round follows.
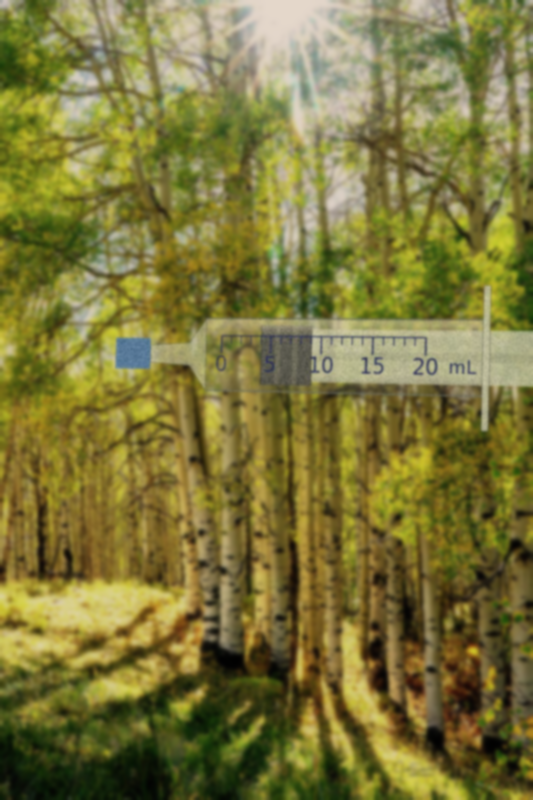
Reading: 4 mL
